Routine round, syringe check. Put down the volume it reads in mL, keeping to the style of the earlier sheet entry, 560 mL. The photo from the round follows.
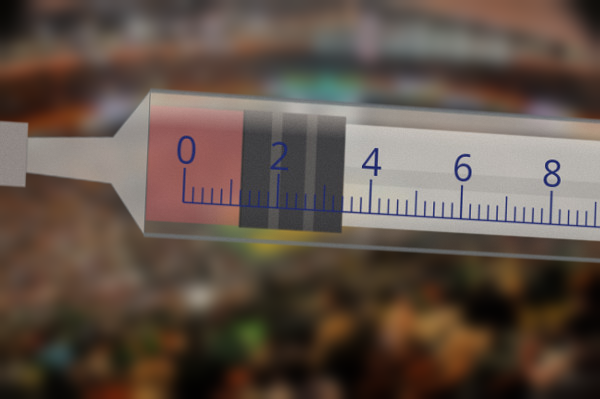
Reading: 1.2 mL
